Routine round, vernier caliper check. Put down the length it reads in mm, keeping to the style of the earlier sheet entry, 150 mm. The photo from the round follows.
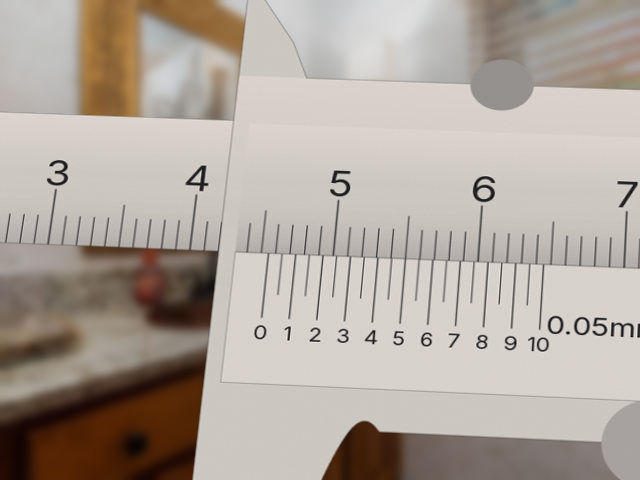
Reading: 45.5 mm
